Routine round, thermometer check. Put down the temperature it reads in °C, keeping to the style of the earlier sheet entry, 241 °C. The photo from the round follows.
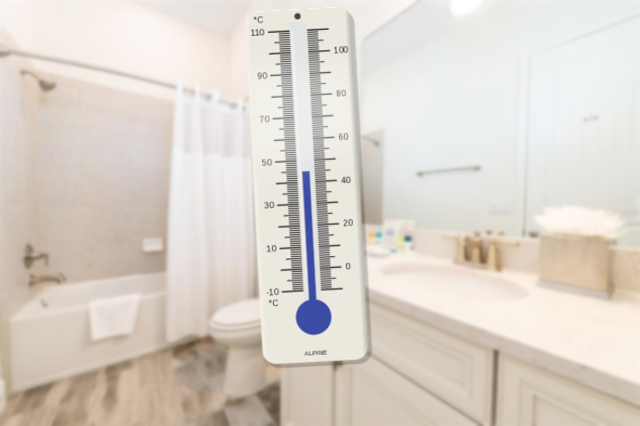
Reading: 45 °C
